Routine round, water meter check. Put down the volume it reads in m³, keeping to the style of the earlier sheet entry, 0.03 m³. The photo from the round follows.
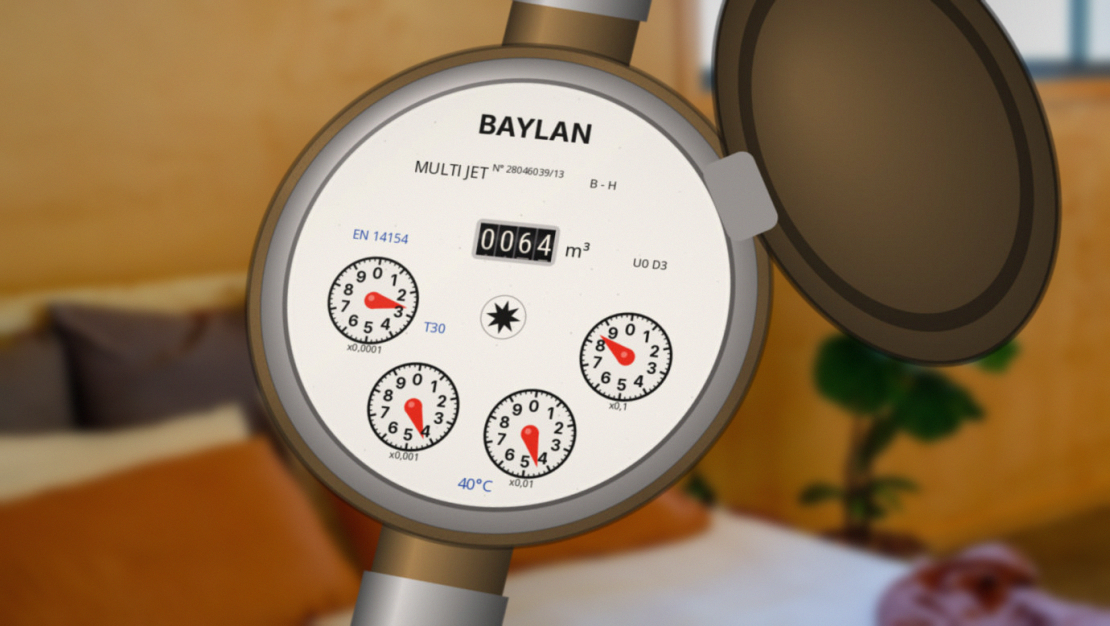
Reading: 64.8442 m³
